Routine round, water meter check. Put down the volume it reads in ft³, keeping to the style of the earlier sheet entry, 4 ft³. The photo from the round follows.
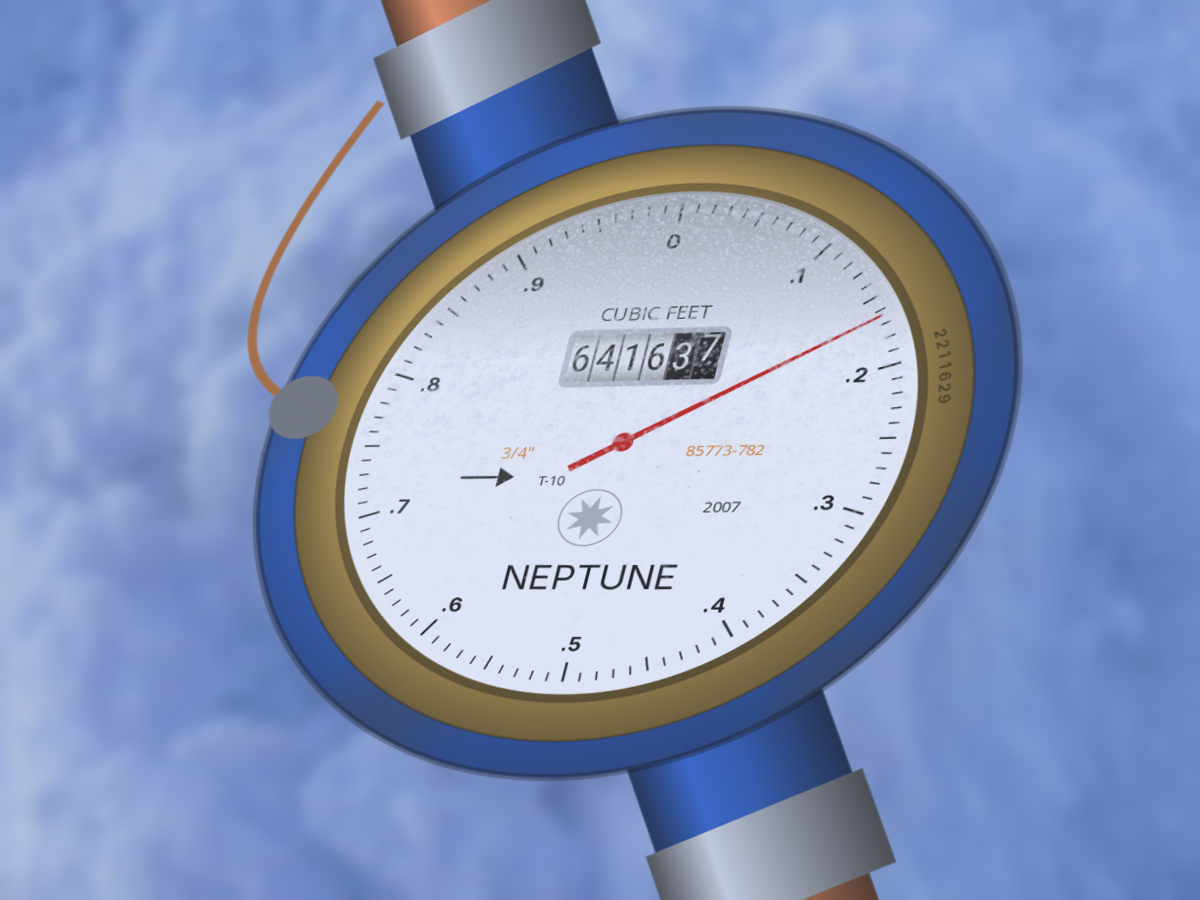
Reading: 641637.16 ft³
